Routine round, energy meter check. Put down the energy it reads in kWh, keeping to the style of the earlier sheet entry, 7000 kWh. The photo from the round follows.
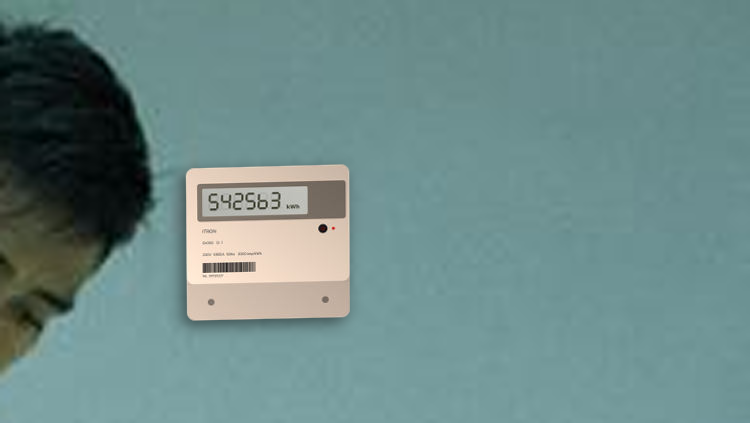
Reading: 542563 kWh
